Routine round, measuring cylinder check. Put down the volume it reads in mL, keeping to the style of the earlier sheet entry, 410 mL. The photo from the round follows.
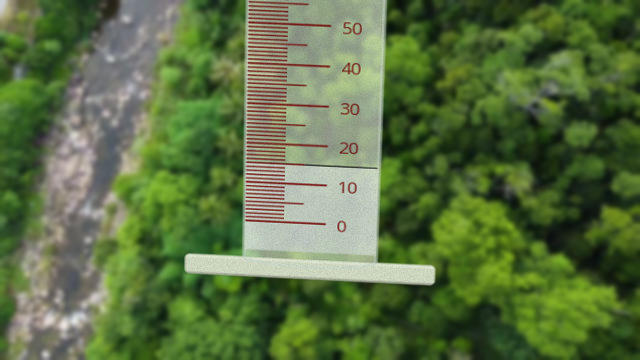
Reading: 15 mL
